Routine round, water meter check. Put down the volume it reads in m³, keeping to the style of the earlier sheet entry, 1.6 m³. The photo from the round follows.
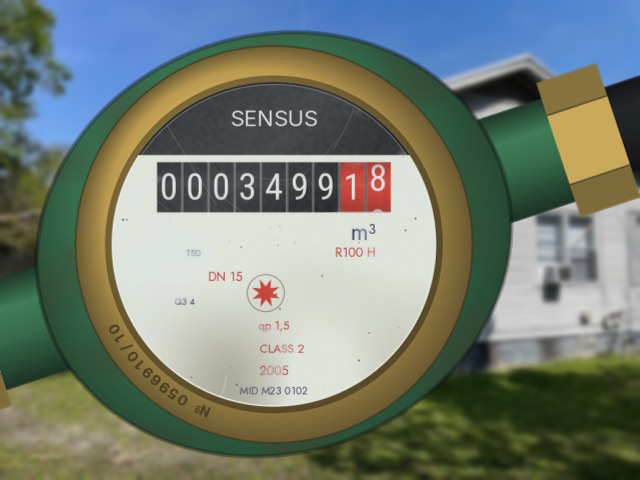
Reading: 3499.18 m³
